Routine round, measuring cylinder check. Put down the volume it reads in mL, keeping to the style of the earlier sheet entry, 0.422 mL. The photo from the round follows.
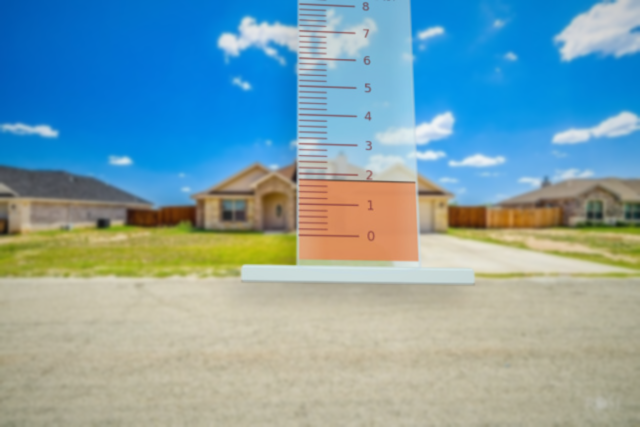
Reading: 1.8 mL
